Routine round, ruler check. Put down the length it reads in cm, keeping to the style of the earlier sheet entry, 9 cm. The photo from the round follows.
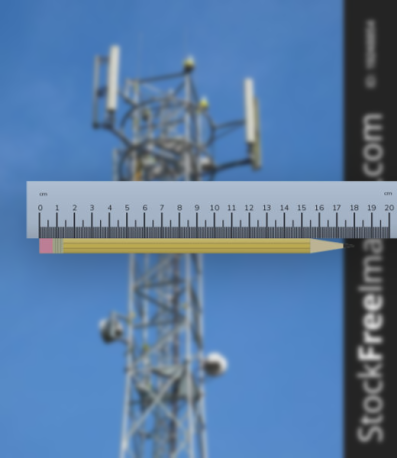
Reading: 18 cm
